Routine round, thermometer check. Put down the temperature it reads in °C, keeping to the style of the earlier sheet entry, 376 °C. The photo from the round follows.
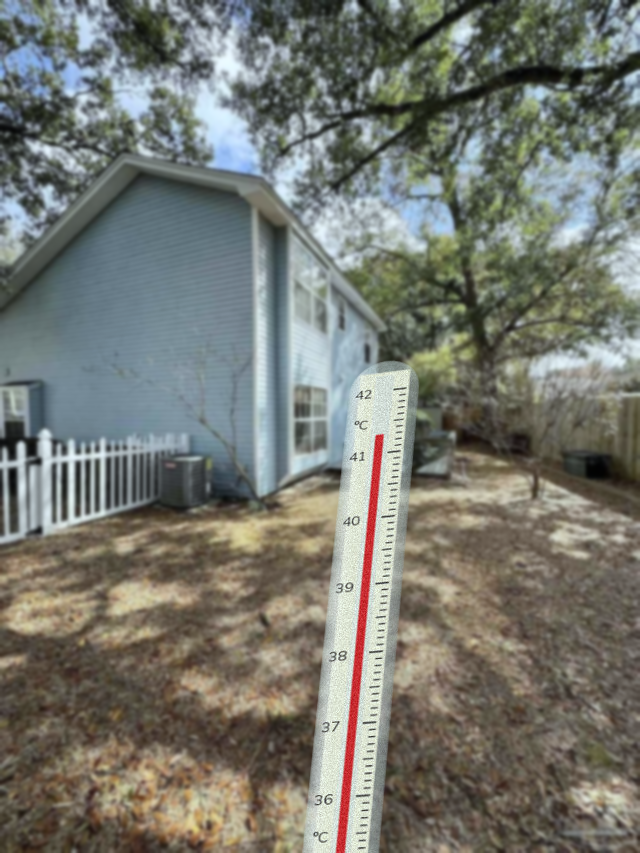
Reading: 41.3 °C
